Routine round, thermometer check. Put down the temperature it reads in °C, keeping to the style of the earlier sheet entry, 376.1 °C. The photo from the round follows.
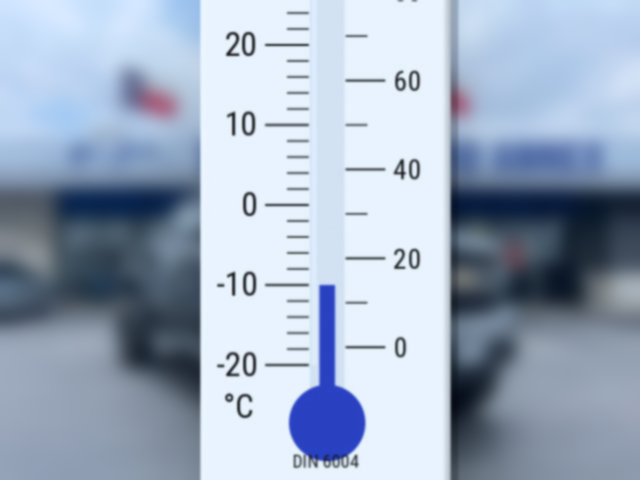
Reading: -10 °C
